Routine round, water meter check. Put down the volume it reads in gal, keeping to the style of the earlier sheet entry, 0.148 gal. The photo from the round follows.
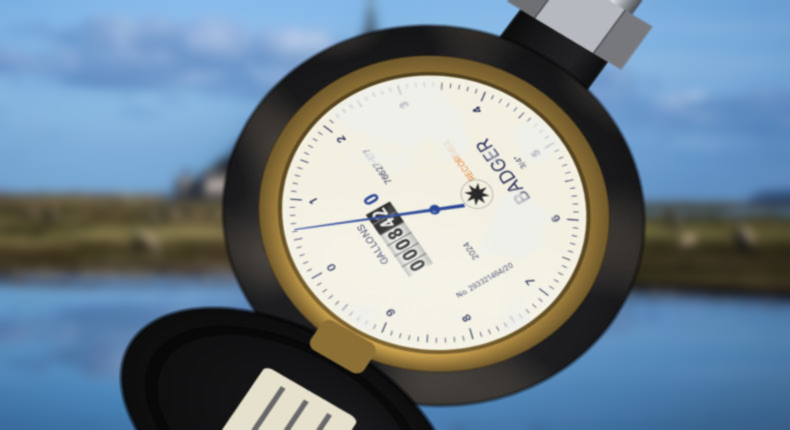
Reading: 8420.6 gal
